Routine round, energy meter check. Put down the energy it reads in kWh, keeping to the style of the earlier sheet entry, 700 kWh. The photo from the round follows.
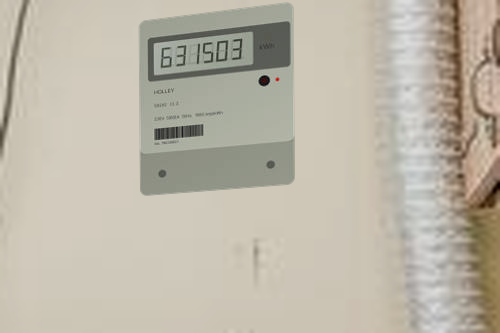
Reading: 631503 kWh
